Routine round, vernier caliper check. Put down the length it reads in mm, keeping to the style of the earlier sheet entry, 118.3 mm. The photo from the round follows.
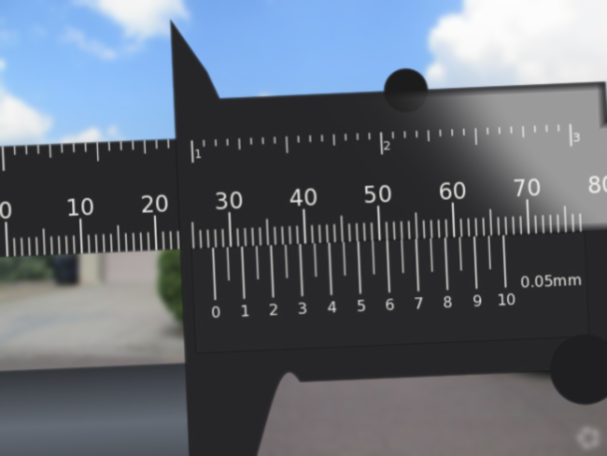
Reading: 27.6 mm
